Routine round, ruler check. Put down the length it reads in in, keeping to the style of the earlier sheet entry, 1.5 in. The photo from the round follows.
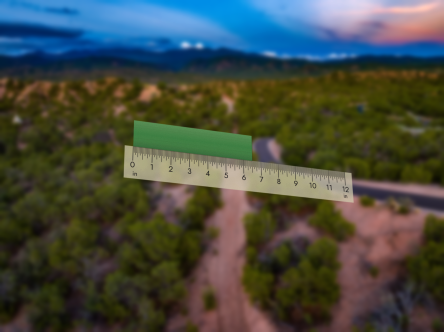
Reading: 6.5 in
